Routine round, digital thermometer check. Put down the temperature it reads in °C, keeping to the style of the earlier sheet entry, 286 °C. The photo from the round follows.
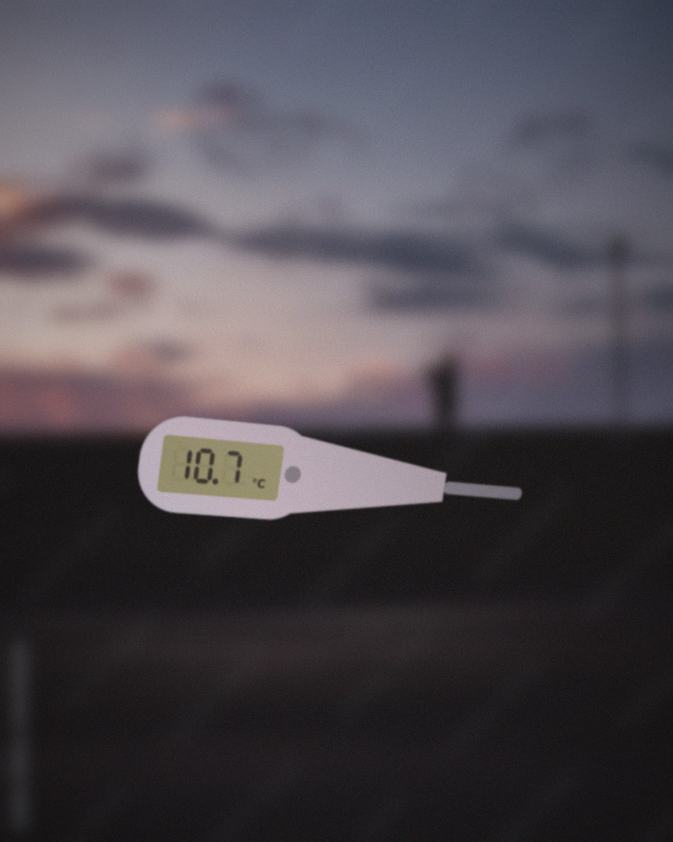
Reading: 10.7 °C
